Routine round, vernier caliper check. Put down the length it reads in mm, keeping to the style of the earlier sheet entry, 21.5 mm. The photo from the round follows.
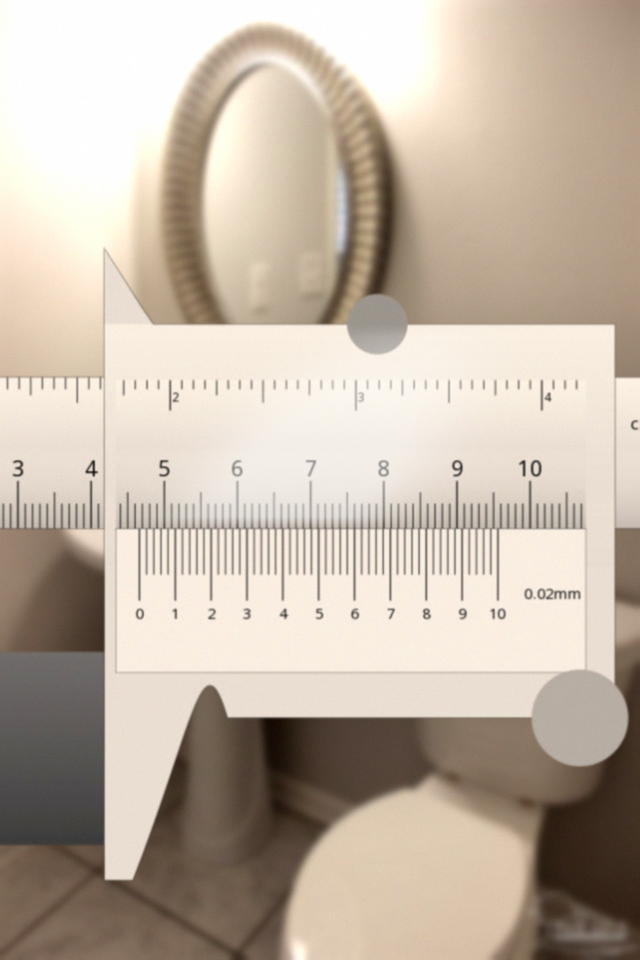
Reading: 46.6 mm
